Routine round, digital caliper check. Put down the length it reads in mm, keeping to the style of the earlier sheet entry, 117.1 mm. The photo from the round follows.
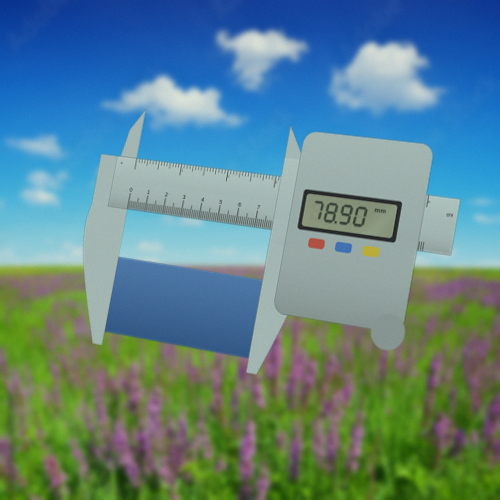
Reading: 78.90 mm
